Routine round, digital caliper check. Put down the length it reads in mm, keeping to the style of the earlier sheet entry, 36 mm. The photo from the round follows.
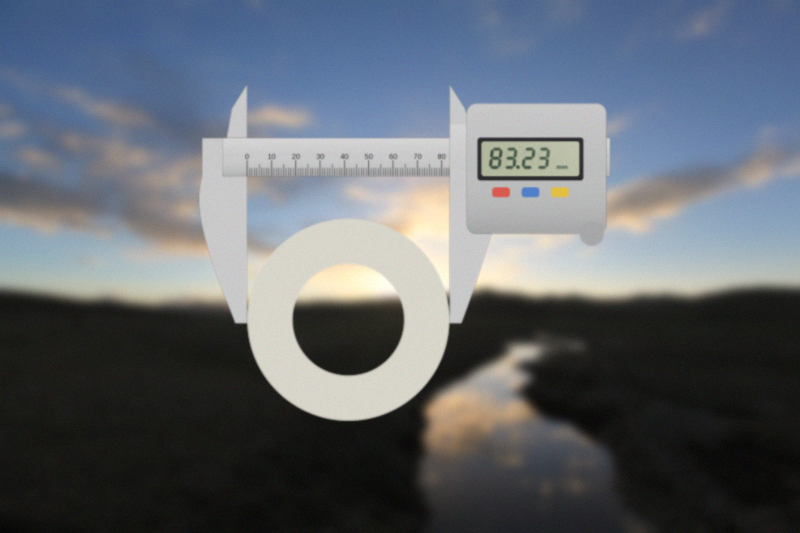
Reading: 83.23 mm
